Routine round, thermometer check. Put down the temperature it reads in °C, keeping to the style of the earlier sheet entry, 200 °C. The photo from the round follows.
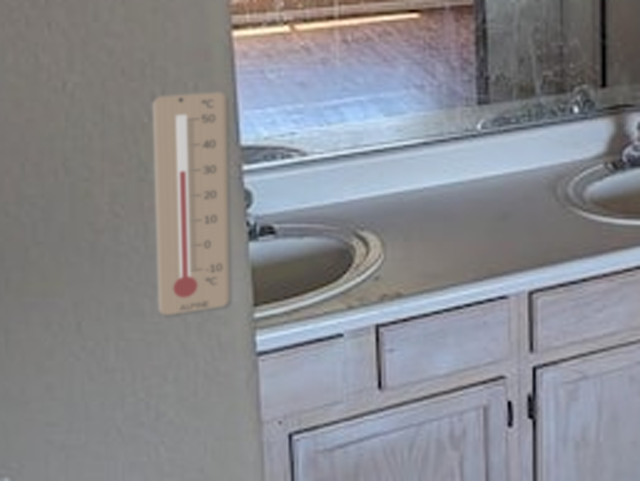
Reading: 30 °C
